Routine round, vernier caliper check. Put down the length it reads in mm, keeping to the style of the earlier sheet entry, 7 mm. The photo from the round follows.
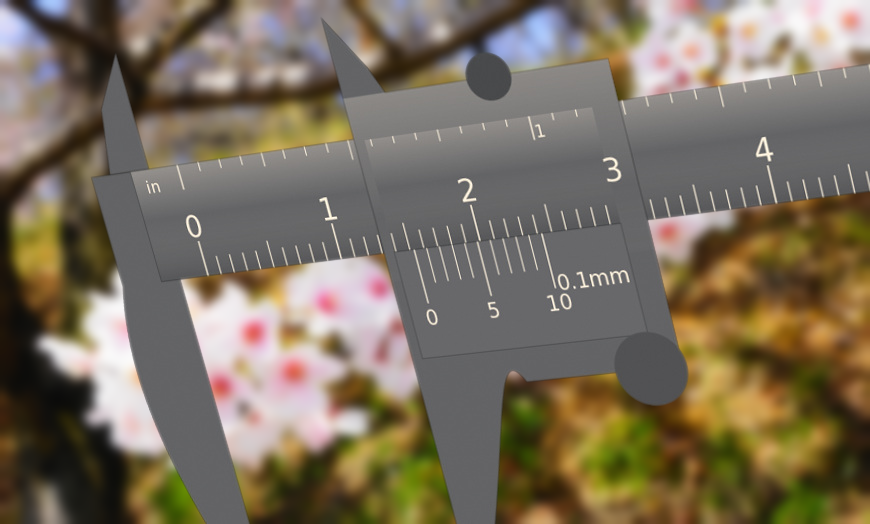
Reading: 15.3 mm
